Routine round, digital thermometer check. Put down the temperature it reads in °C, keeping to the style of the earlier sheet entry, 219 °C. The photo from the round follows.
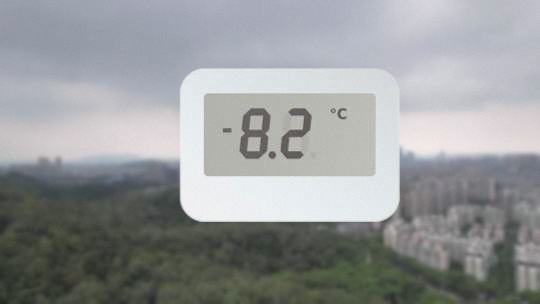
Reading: -8.2 °C
